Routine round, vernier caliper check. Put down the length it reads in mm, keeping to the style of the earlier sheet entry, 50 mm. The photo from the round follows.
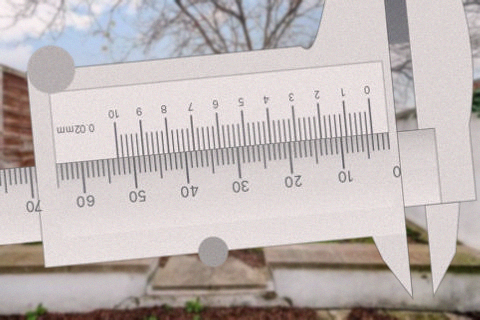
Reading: 4.0 mm
